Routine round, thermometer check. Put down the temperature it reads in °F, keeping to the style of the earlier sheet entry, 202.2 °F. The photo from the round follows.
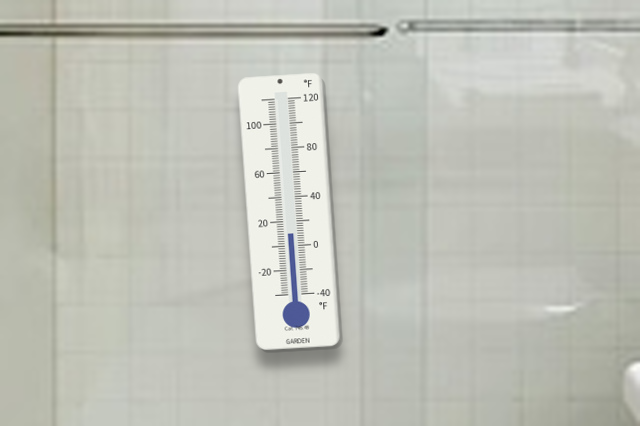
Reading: 10 °F
